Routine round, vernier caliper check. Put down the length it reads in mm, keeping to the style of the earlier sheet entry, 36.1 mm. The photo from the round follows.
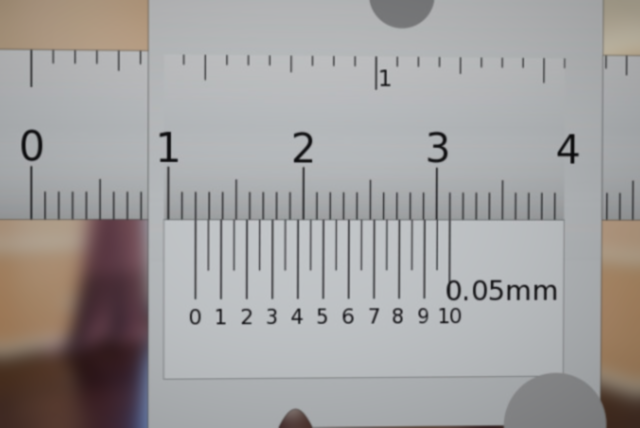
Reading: 12.0 mm
